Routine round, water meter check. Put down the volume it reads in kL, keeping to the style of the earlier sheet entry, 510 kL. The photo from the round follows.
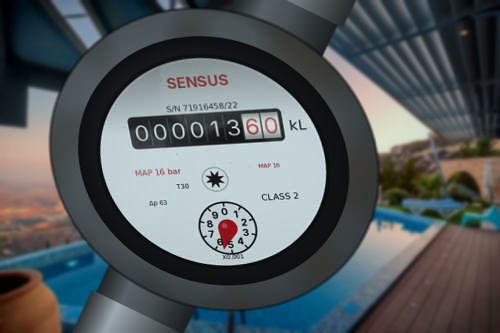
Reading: 13.605 kL
